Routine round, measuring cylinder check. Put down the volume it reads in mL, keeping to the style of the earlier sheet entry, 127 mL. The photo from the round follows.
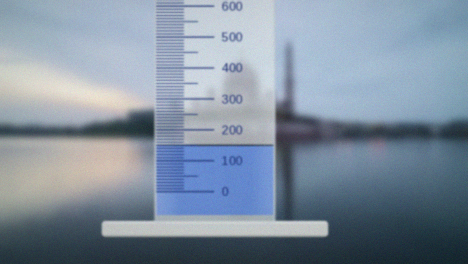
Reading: 150 mL
